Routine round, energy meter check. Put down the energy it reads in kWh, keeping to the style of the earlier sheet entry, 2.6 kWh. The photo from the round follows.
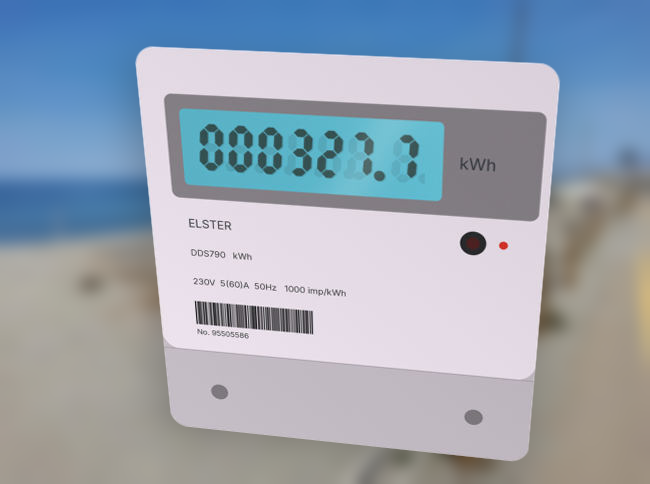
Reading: 327.7 kWh
